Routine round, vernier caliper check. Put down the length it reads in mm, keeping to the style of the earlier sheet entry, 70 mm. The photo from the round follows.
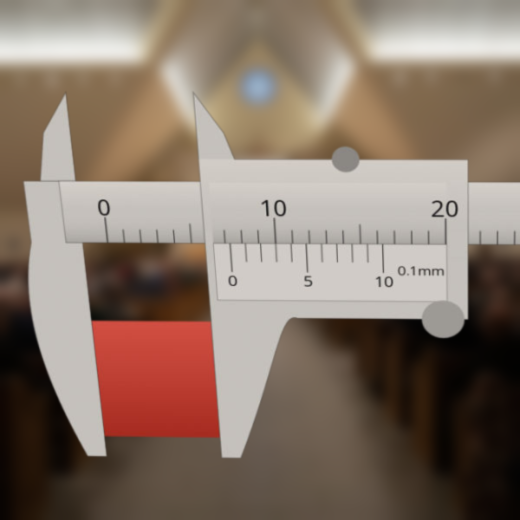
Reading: 7.3 mm
